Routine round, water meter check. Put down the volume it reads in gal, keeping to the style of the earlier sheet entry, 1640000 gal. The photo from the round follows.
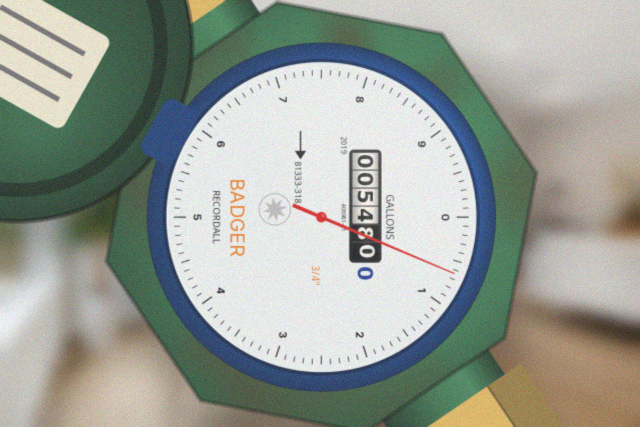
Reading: 54800.6 gal
